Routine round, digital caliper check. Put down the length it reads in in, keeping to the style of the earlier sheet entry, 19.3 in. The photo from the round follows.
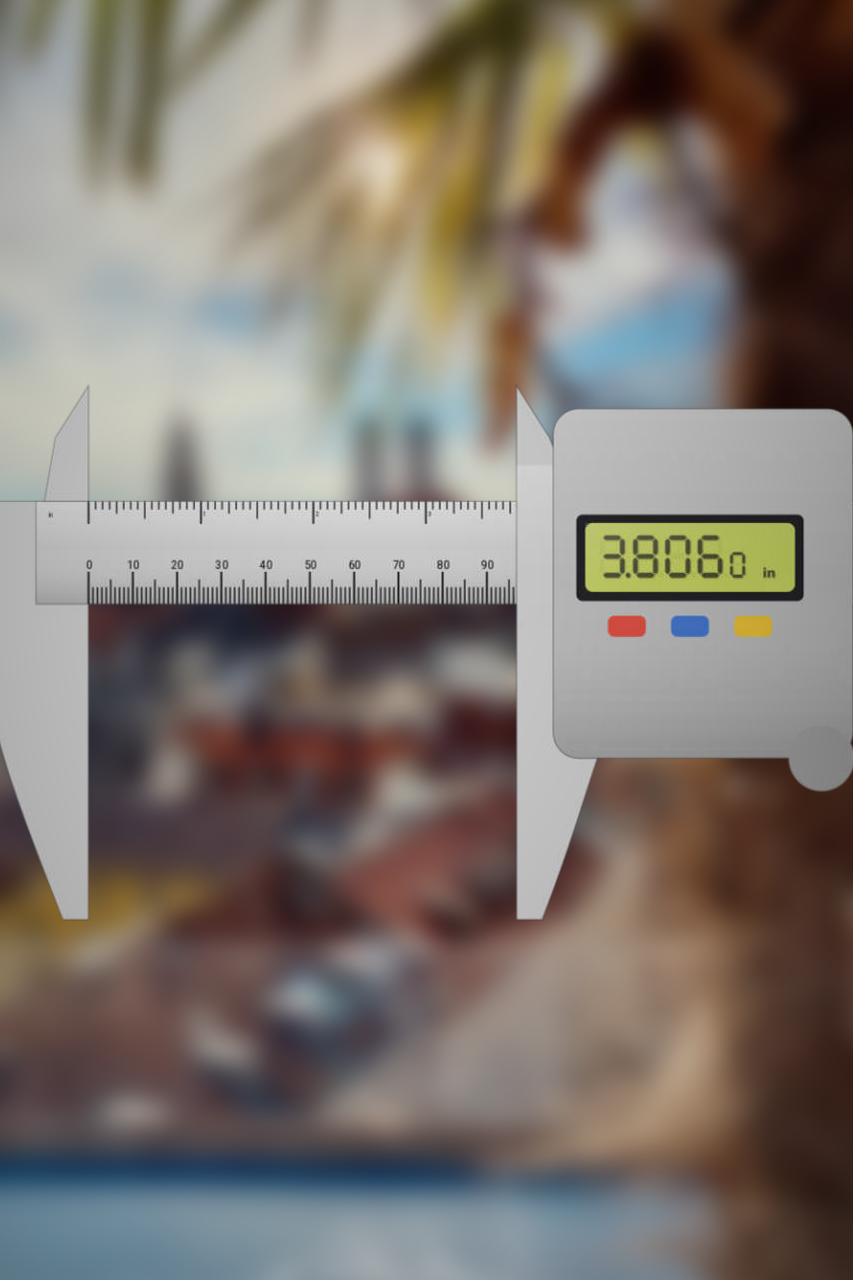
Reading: 3.8060 in
